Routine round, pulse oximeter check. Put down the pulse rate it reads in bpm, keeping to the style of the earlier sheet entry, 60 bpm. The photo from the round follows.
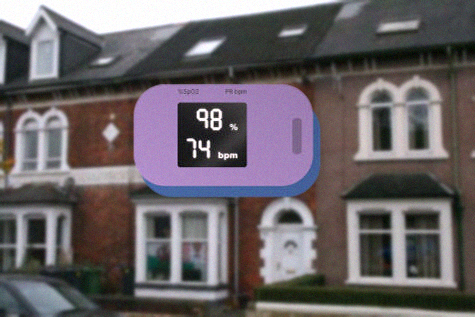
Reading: 74 bpm
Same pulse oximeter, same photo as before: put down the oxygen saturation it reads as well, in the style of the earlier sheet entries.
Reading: 98 %
